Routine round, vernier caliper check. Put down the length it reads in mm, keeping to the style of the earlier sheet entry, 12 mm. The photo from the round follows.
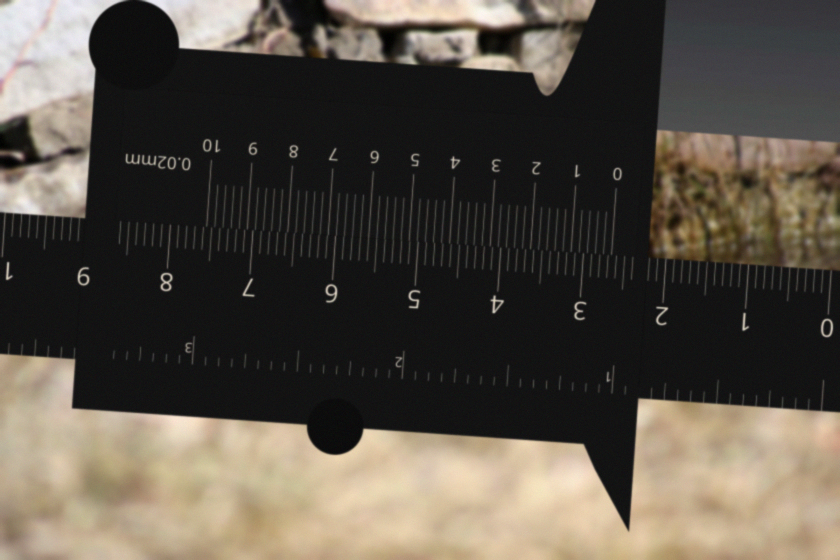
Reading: 26.6 mm
